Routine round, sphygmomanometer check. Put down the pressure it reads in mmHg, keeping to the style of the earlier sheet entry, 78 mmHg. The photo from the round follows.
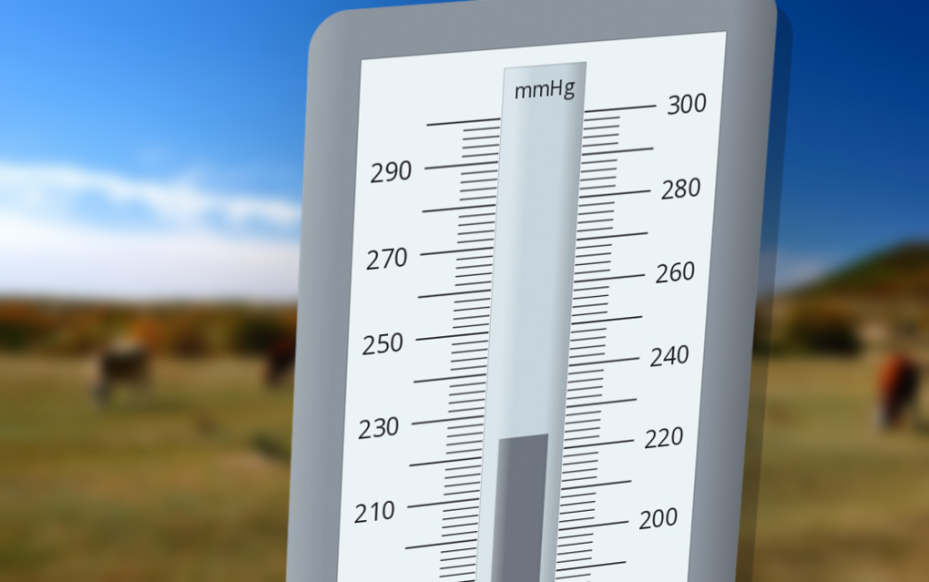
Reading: 224 mmHg
